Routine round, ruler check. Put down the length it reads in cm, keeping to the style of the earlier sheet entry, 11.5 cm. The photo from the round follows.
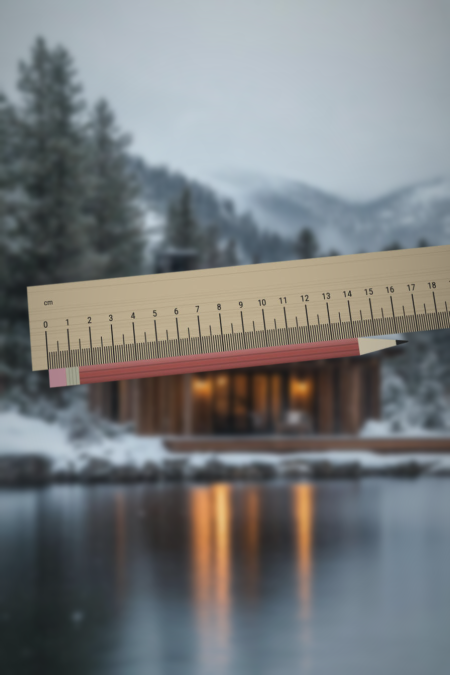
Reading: 16.5 cm
